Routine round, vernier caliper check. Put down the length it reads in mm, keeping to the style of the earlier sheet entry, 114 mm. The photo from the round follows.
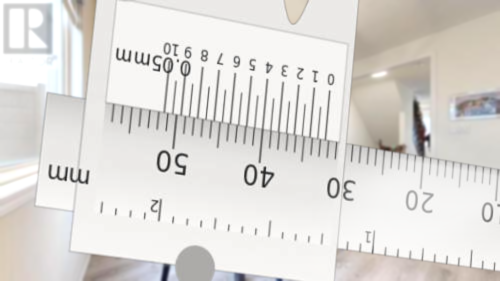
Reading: 32.4 mm
